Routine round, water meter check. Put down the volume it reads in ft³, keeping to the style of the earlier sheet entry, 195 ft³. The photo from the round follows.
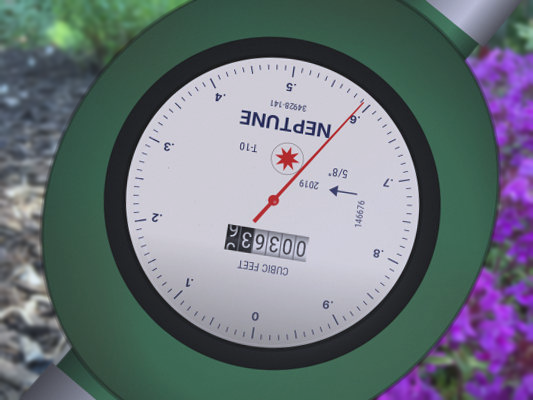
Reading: 3635.59 ft³
